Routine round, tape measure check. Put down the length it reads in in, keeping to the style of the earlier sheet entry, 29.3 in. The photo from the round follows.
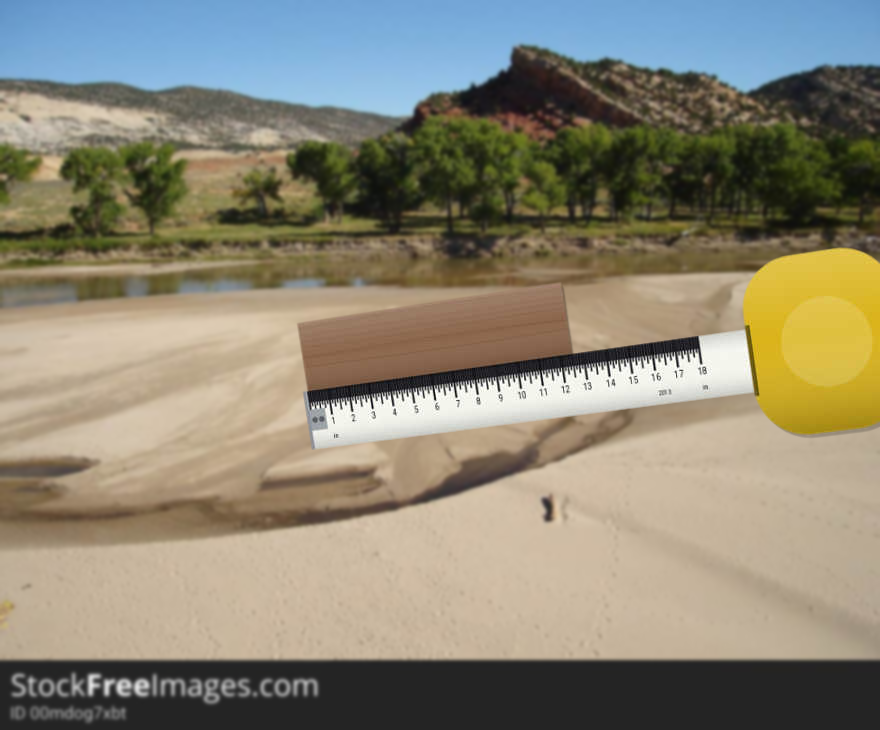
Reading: 12.5 in
